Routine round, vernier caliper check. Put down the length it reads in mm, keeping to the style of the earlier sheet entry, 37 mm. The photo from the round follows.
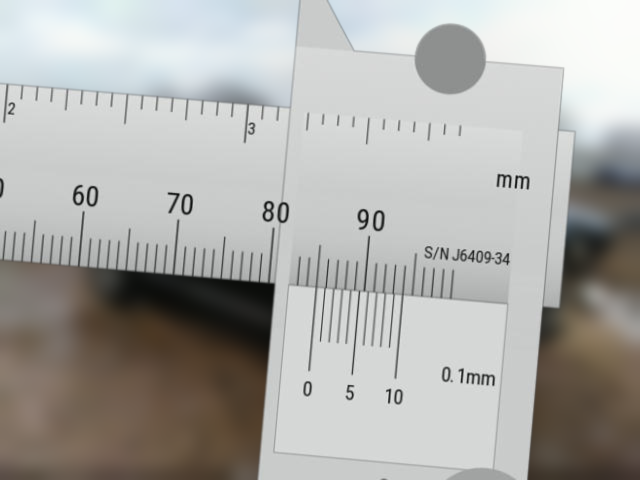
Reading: 85.0 mm
